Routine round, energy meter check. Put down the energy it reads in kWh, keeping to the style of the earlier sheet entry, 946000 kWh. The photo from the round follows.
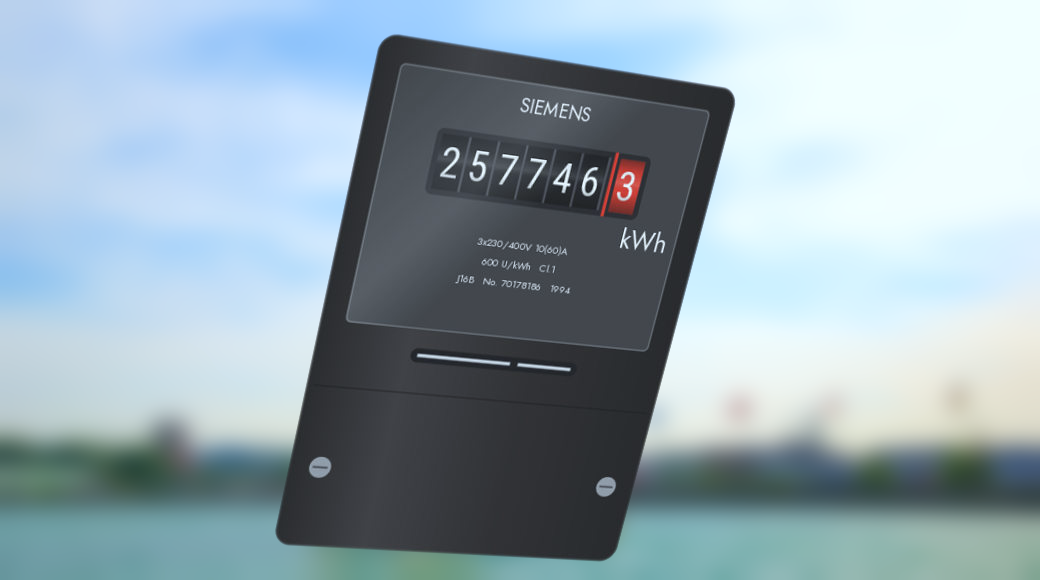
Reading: 257746.3 kWh
